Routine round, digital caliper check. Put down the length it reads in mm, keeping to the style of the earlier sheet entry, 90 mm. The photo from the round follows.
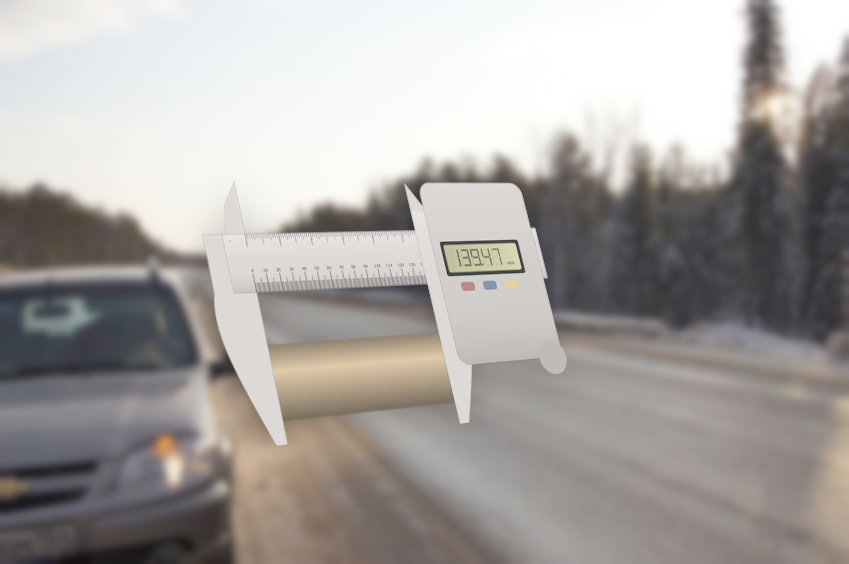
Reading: 139.47 mm
